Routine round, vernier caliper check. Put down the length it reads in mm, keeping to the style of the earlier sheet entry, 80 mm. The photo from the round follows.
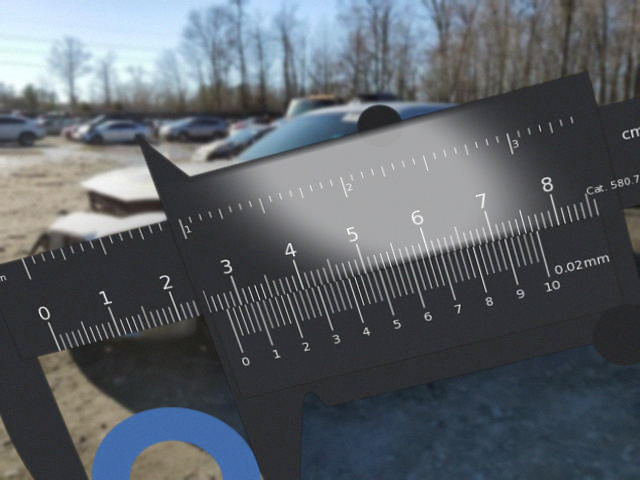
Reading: 27.6 mm
